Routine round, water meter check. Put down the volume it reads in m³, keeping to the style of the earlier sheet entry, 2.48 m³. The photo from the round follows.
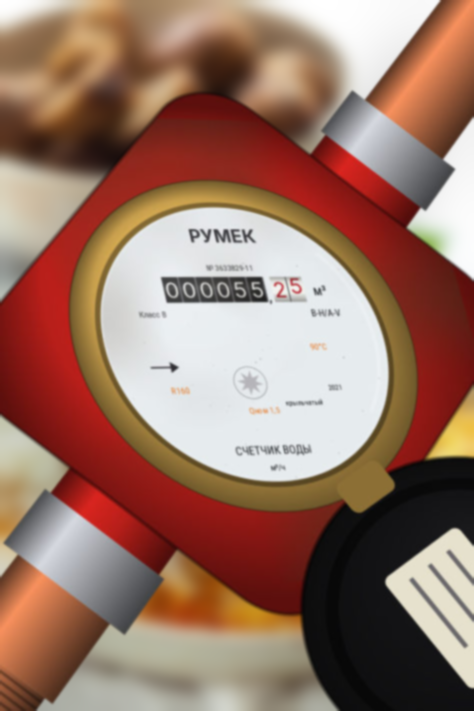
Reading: 55.25 m³
